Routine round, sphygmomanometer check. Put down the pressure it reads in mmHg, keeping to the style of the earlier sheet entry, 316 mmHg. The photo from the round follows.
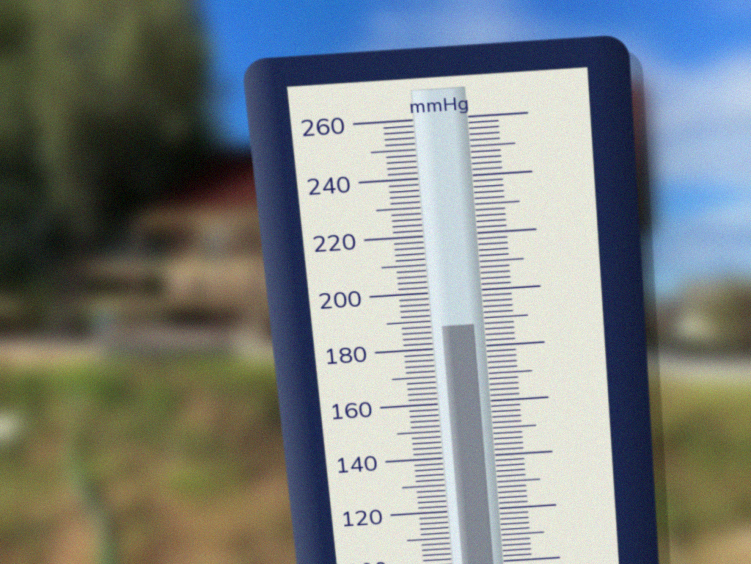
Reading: 188 mmHg
